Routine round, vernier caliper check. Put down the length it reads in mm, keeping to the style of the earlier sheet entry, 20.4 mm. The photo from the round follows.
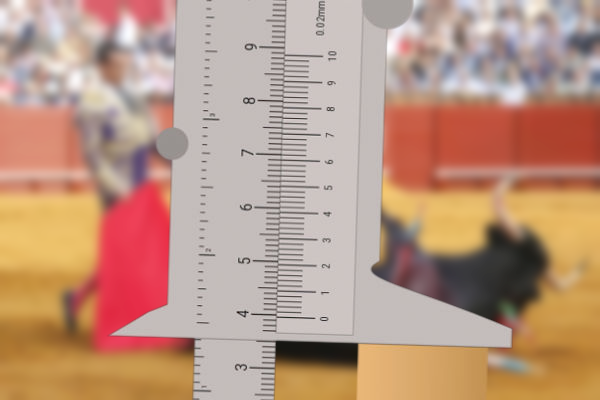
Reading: 39.6 mm
